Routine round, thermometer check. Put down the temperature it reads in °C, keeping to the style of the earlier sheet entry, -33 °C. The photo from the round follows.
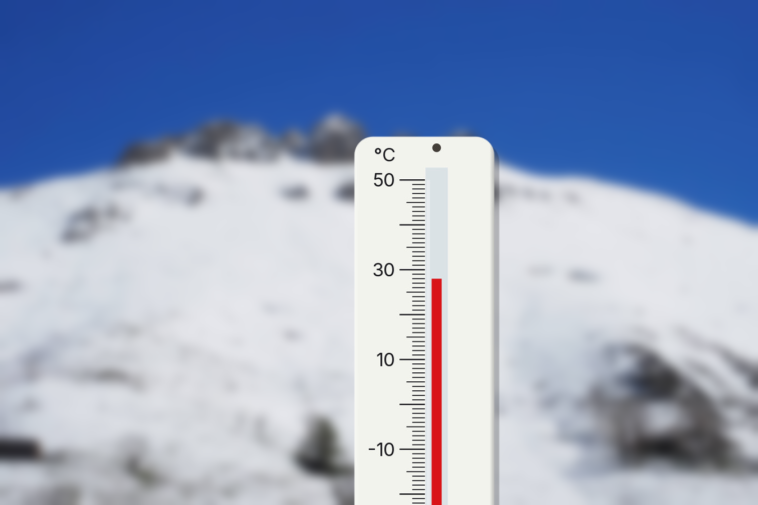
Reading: 28 °C
